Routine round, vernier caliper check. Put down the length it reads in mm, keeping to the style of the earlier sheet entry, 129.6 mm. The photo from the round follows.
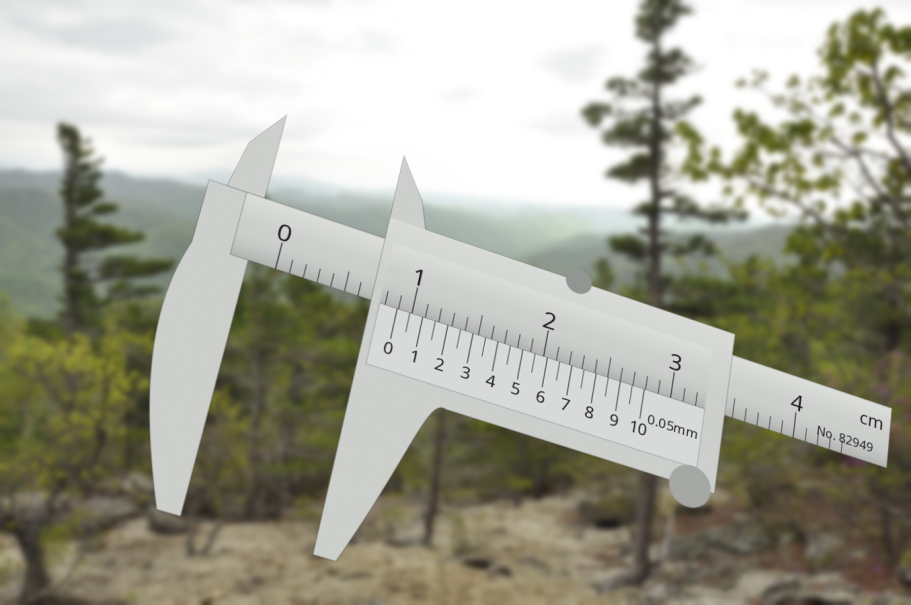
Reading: 8.9 mm
